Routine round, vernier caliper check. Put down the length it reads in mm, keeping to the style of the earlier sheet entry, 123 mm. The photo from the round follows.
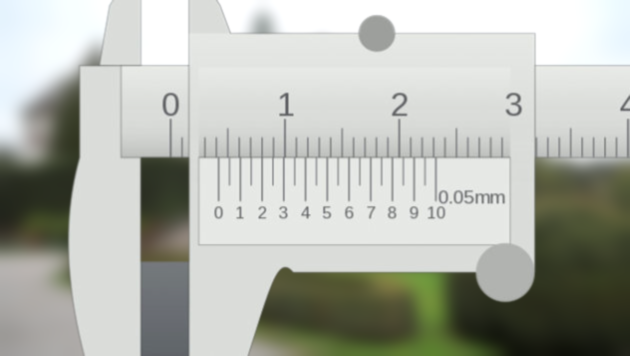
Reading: 4.2 mm
